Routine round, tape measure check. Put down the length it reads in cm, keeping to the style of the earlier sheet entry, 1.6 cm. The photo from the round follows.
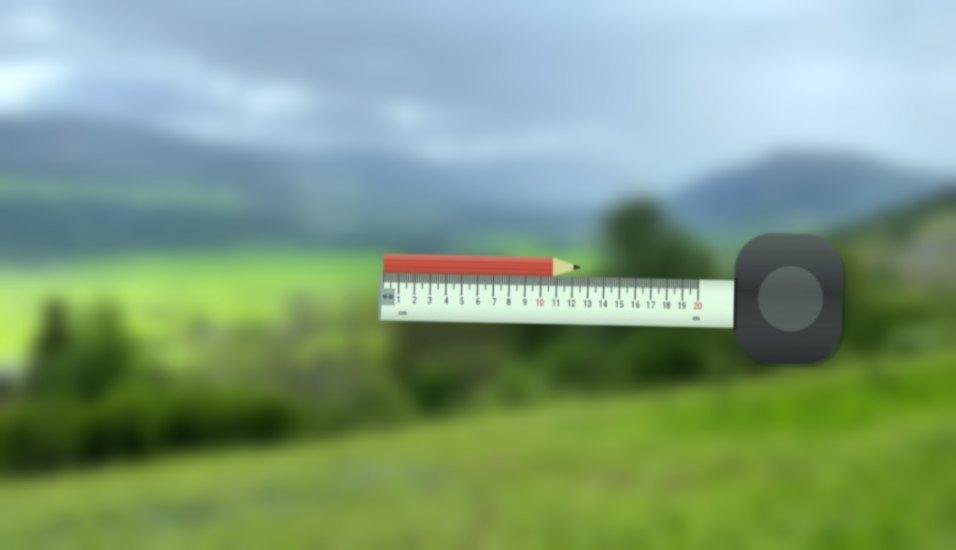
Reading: 12.5 cm
